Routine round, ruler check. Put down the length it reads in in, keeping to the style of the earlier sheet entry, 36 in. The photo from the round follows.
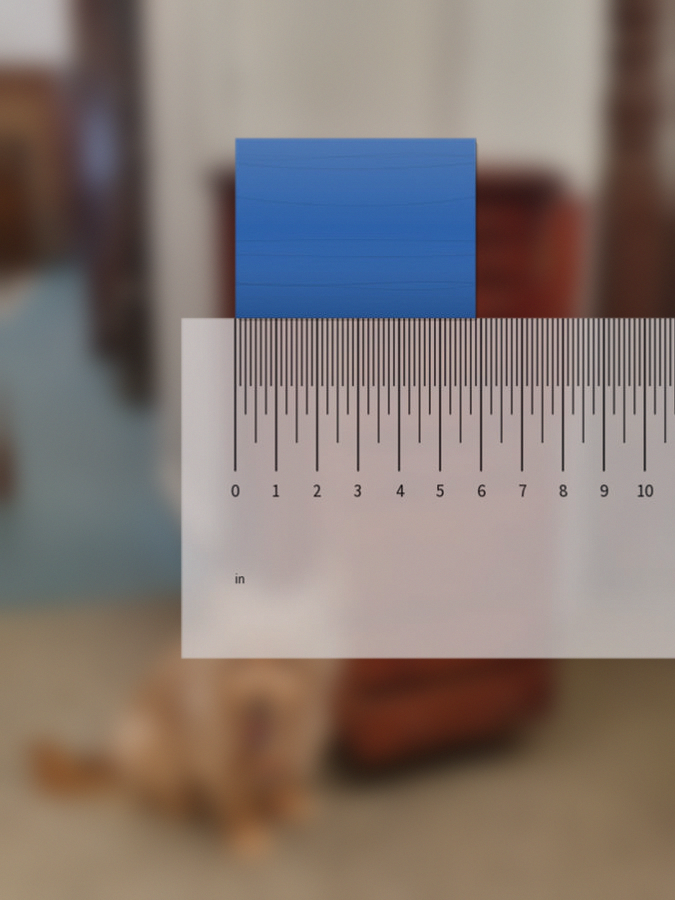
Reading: 5.875 in
